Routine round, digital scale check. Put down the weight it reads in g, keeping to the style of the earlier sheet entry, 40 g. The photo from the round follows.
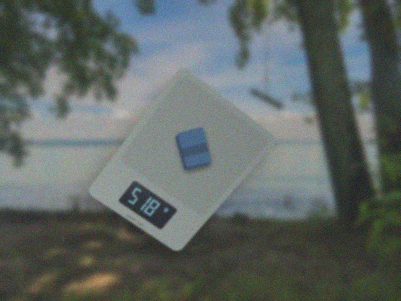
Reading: 518 g
